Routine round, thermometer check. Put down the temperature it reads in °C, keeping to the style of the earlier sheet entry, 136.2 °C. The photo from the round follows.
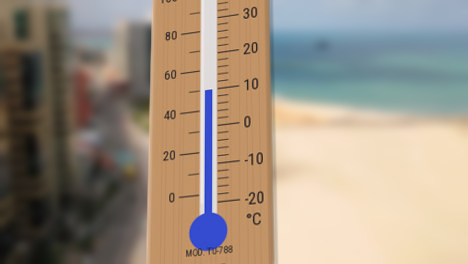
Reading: 10 °C
